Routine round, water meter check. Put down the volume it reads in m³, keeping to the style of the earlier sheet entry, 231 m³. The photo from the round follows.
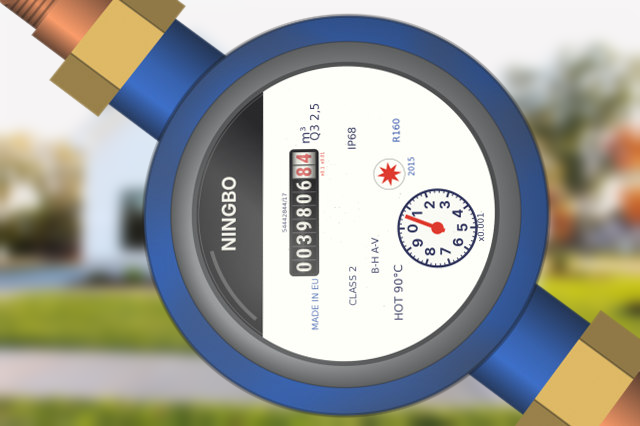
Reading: 39806.840 m³
